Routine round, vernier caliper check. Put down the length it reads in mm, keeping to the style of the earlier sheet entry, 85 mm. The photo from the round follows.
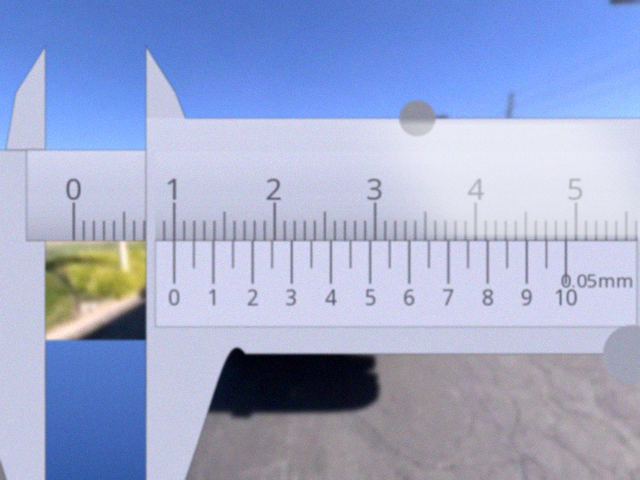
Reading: 10.0 mm
